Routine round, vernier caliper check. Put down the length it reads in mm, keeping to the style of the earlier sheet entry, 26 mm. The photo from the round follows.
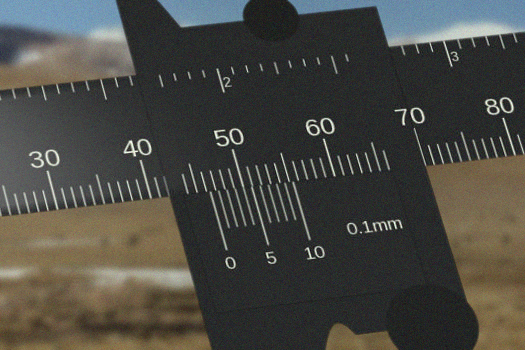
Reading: 46.4 mm
